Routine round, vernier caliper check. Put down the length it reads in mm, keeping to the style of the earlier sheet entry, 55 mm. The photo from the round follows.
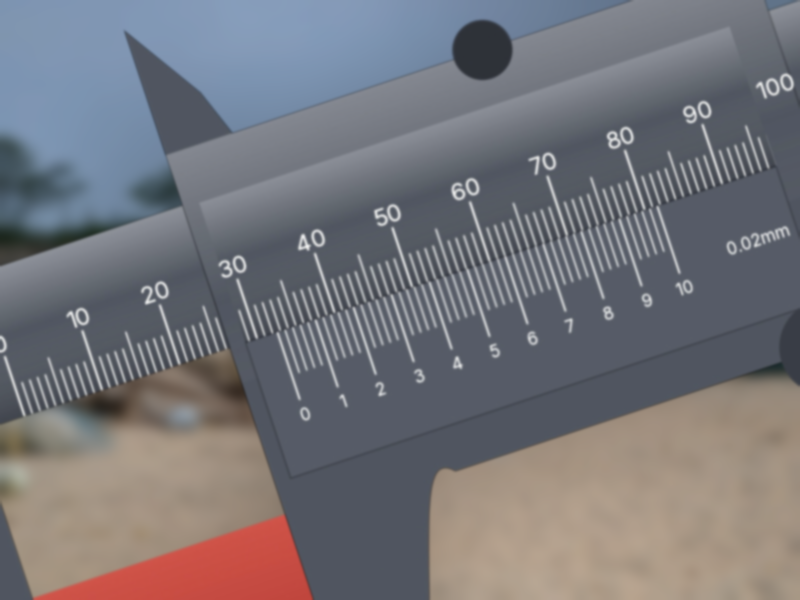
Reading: 32.6 mm
